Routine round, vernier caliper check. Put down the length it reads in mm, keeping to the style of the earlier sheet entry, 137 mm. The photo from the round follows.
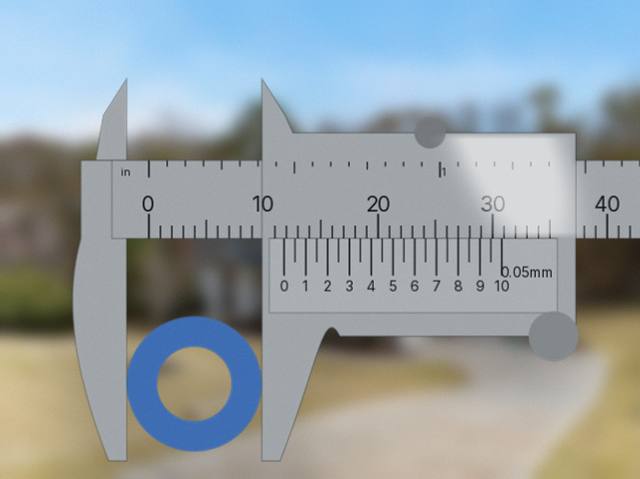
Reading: 11.8 mm
